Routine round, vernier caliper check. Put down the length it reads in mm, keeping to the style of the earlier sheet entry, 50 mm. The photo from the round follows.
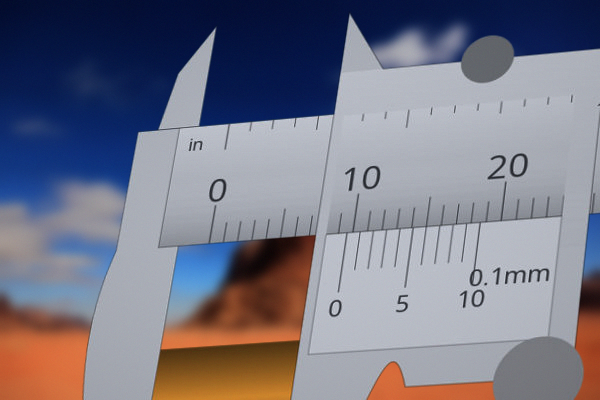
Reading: 9.6 mm
